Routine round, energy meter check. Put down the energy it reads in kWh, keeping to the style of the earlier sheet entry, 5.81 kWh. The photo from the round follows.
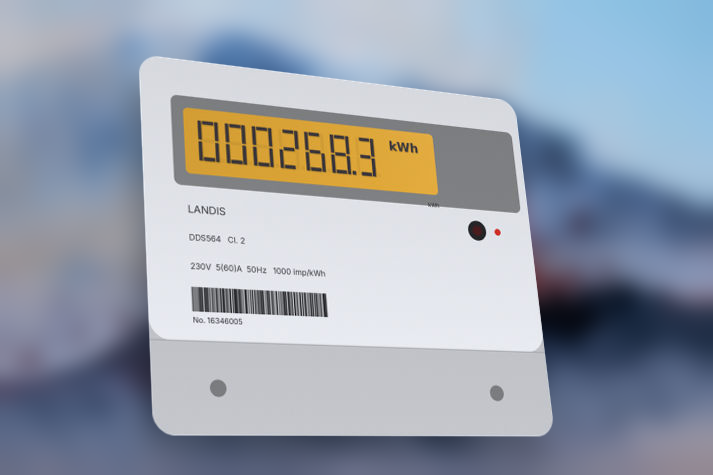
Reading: 268.3 kWh
